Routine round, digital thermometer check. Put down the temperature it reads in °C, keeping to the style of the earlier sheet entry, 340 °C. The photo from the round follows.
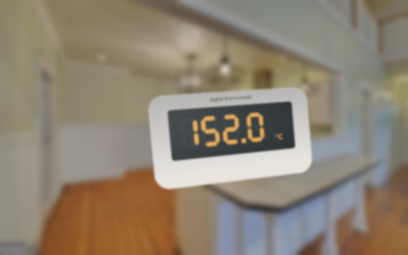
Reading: 152.0 °C
